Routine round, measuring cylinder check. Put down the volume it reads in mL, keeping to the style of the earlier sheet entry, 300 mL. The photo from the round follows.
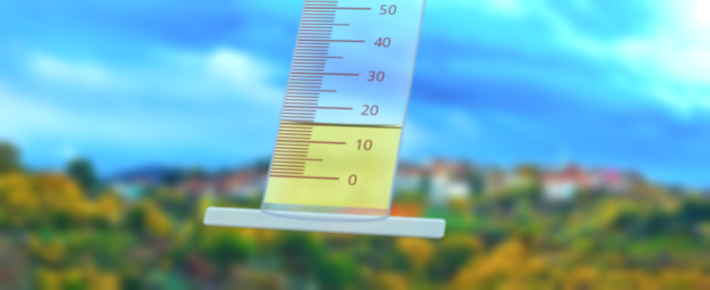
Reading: 15 mL
